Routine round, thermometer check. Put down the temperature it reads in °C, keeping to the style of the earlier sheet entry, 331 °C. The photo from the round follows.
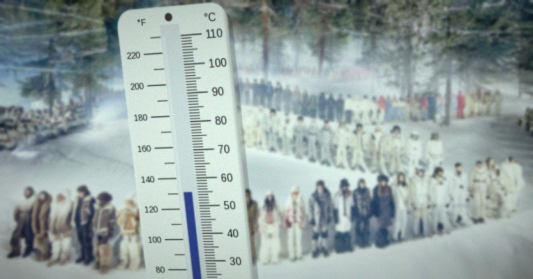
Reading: 55 °C
